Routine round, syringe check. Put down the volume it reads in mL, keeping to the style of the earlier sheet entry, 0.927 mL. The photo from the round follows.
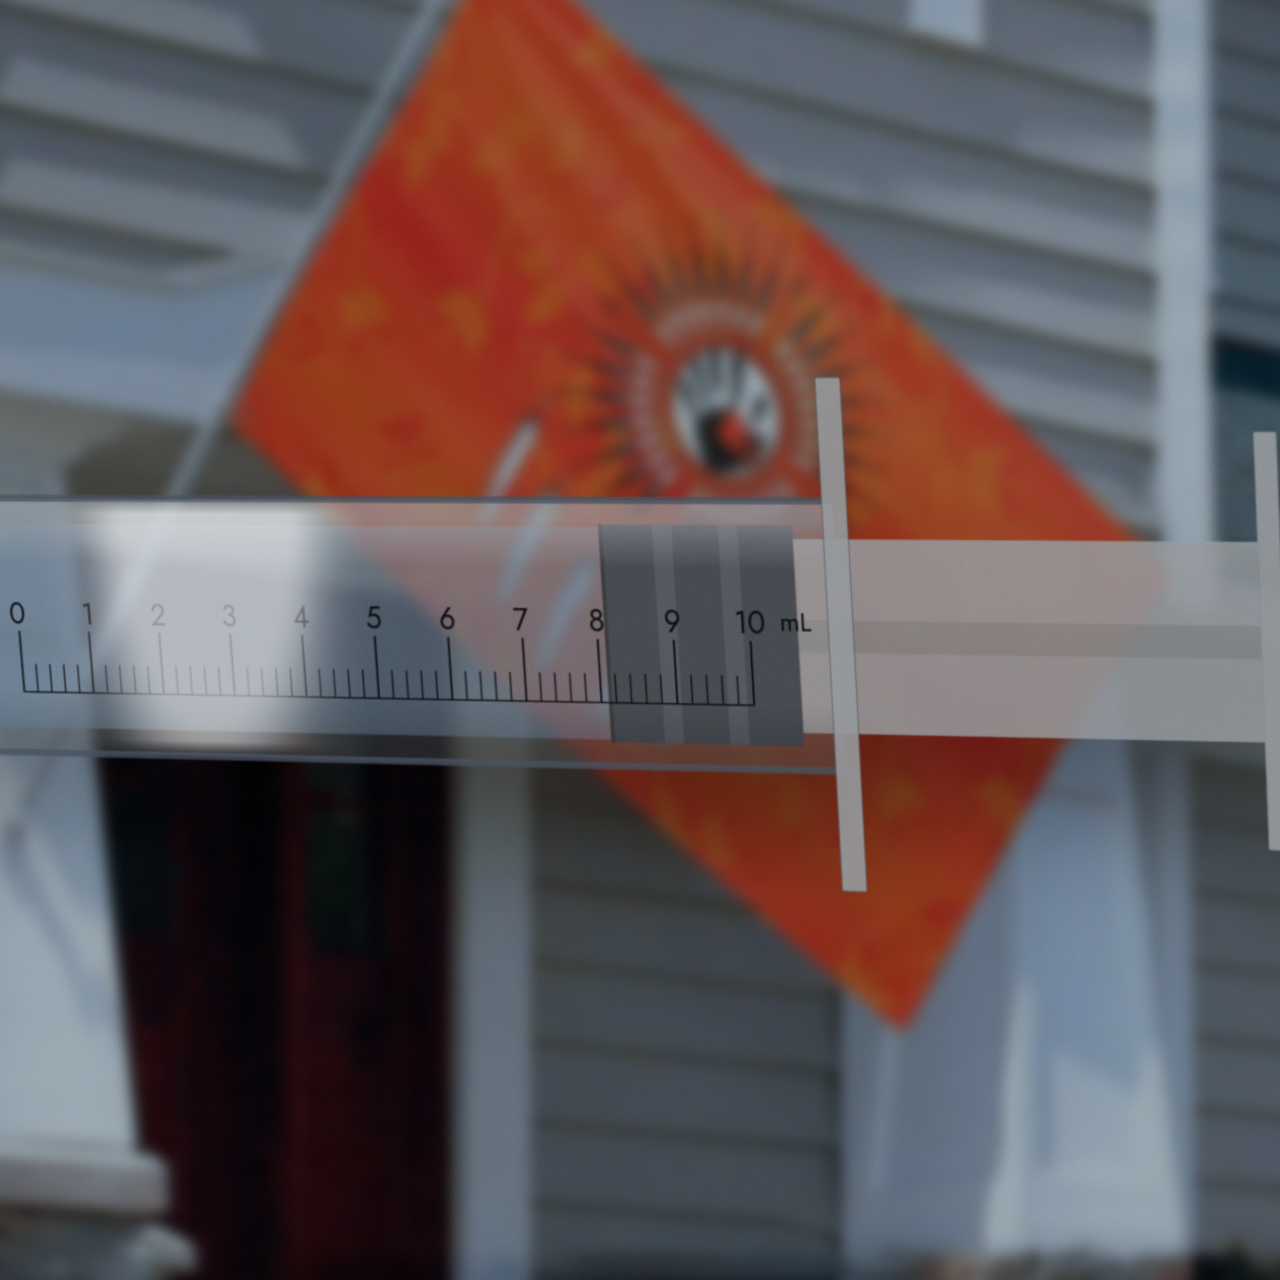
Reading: 8.1 mL
